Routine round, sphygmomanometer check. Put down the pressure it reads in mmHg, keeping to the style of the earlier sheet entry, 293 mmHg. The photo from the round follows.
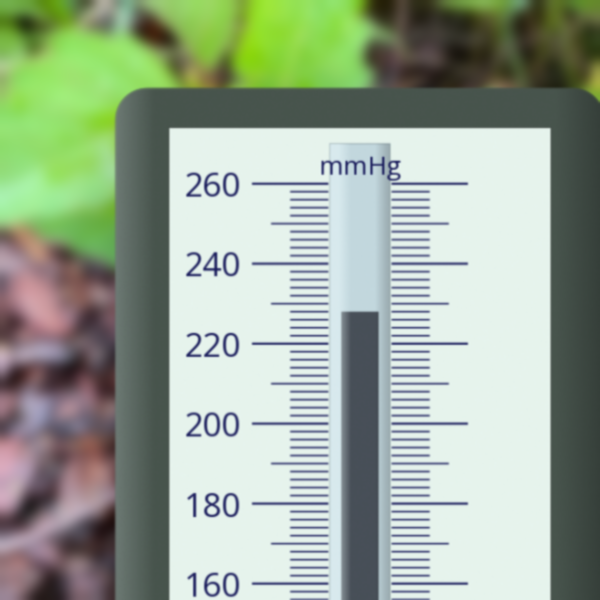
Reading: 228 mmHg
